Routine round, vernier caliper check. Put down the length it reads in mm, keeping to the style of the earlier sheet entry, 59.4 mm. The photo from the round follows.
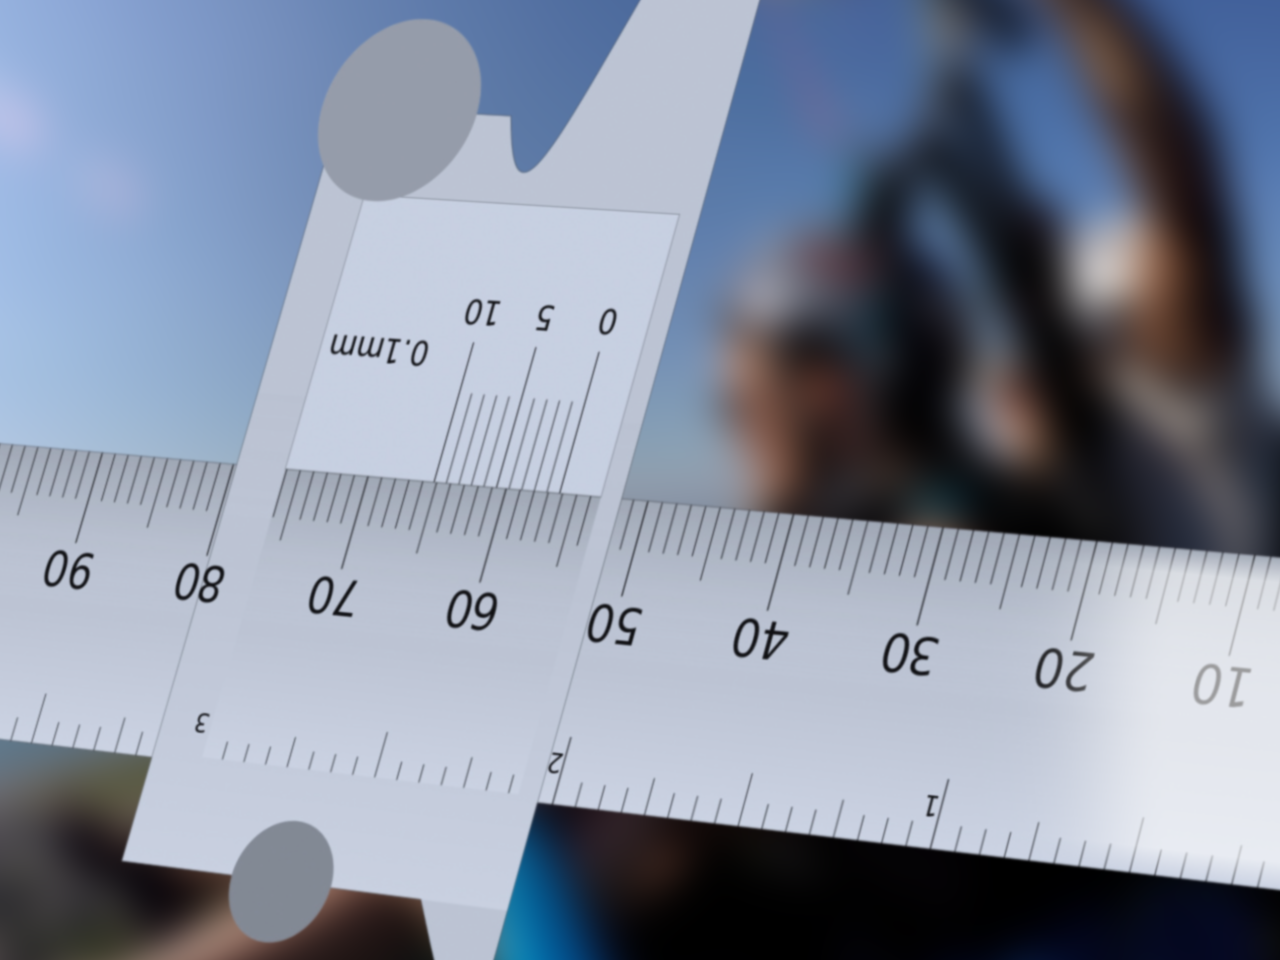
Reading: 56.2 mm
